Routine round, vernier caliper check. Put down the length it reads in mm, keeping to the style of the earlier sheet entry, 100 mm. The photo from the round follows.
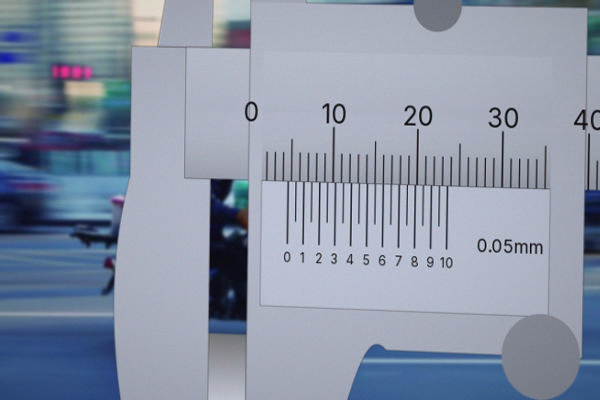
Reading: 4.6 mm
